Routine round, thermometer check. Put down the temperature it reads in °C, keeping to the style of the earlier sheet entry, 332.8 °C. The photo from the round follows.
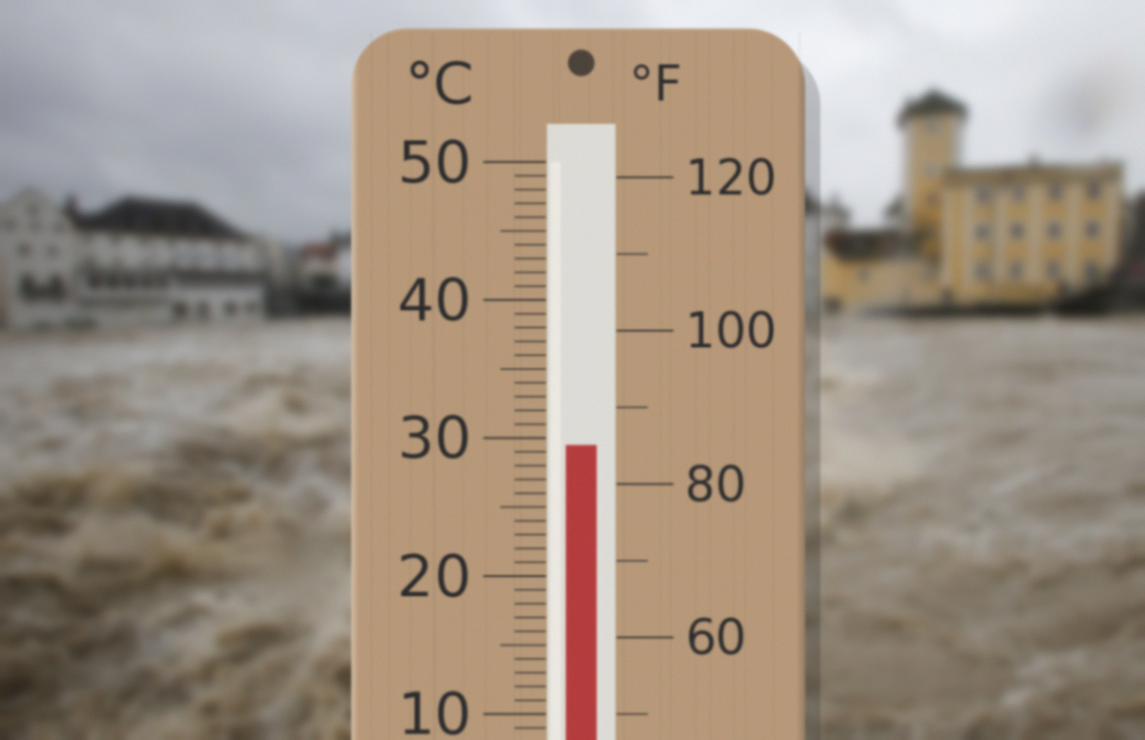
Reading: 29.5 °C
